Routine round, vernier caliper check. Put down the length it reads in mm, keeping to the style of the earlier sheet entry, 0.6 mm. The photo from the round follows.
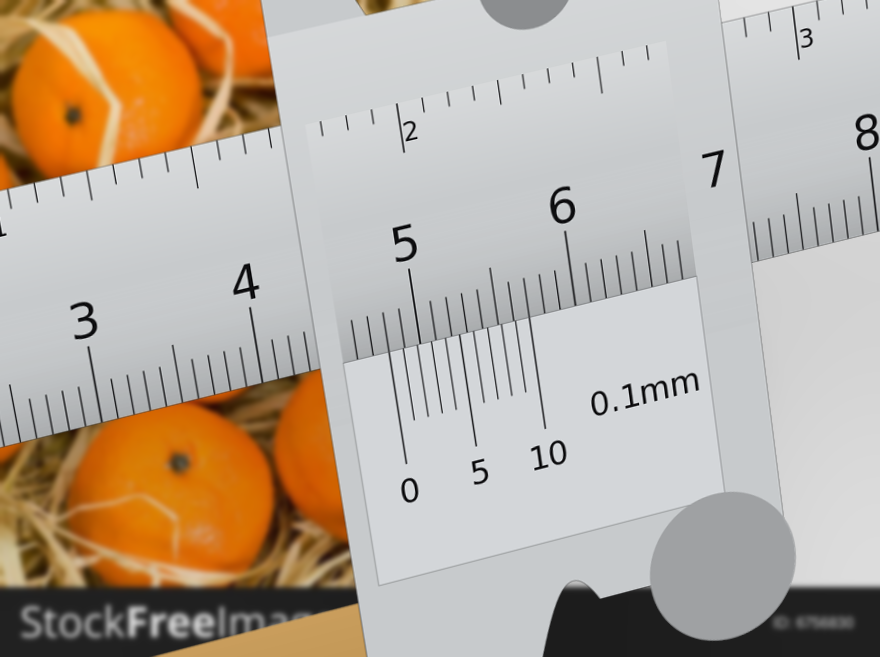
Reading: 48.0 mm
